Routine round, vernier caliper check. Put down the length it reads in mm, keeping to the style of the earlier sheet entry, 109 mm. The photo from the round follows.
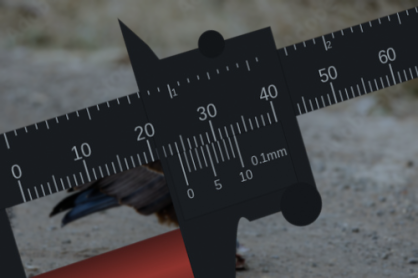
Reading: 24.0 mm
